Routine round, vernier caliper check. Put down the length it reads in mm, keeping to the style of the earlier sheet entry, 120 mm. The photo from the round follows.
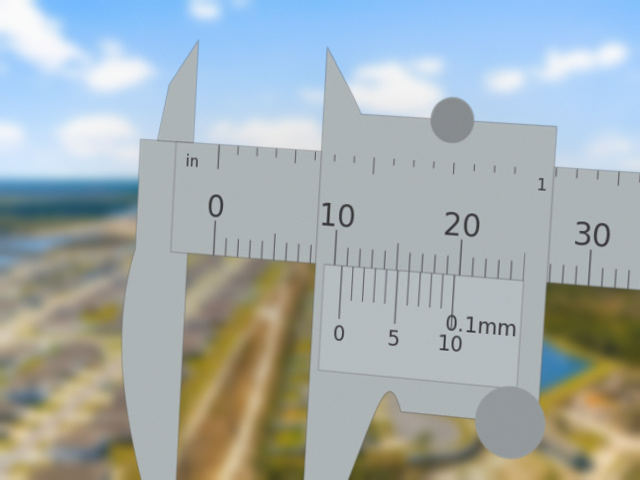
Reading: 10.6 mm
